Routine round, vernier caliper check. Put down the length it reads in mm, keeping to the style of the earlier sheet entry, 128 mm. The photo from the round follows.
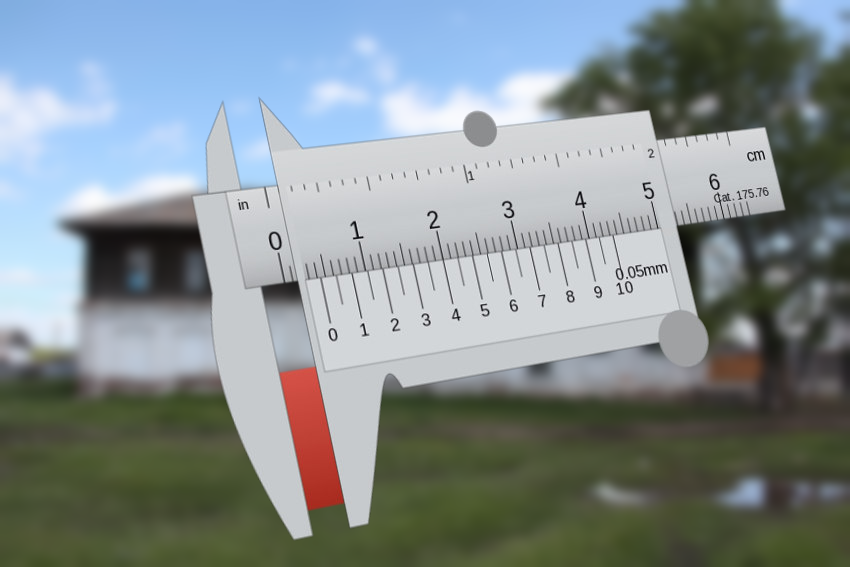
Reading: 4.4 mm
